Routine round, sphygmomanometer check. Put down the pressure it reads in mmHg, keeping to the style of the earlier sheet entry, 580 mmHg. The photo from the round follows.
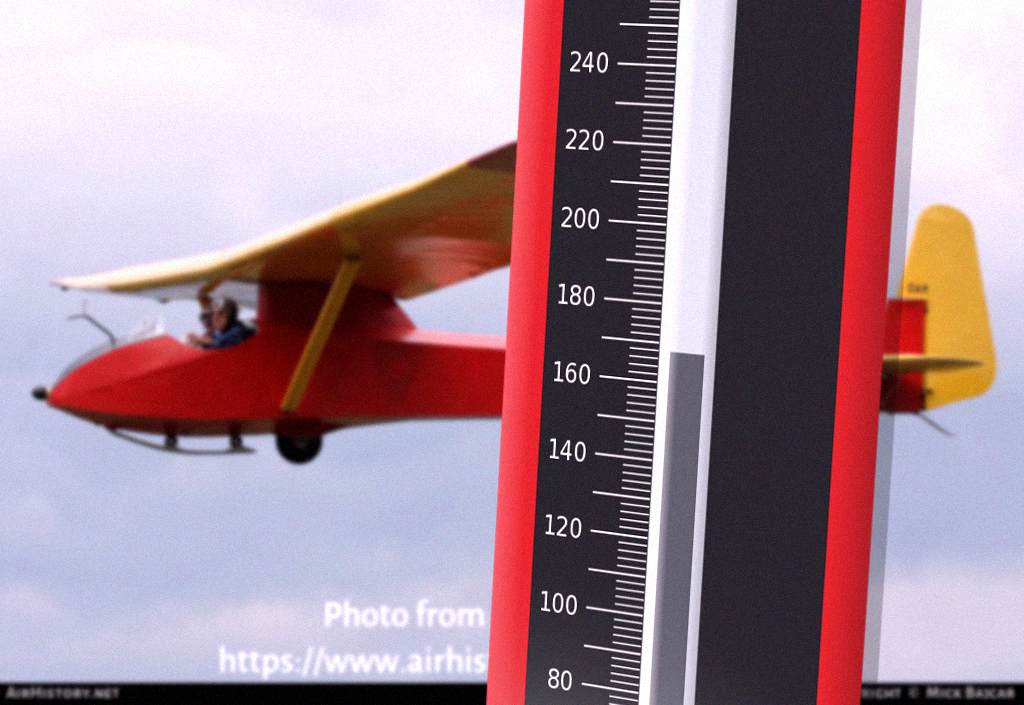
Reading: 168 mmHg
